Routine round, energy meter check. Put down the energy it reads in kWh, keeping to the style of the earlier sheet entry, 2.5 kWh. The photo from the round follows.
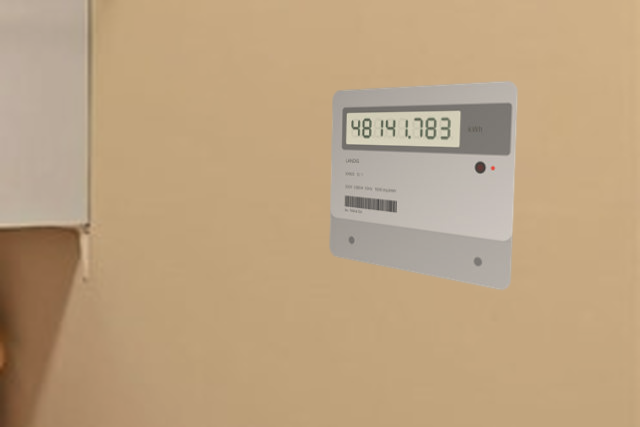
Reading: 48141.783 kWh
